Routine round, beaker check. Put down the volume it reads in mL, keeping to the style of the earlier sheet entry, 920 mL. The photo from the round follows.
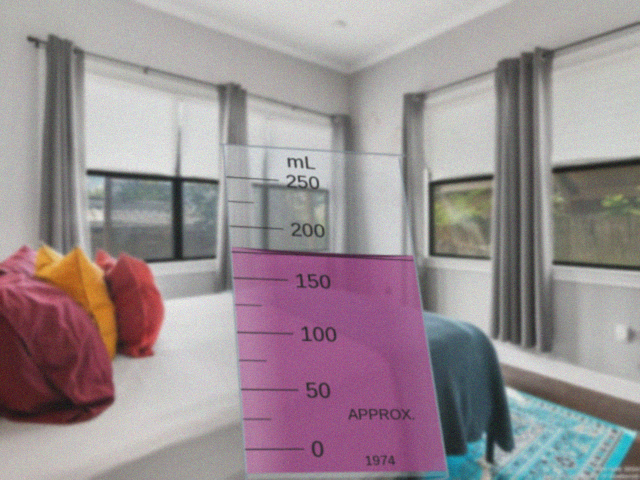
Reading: 175 mL
